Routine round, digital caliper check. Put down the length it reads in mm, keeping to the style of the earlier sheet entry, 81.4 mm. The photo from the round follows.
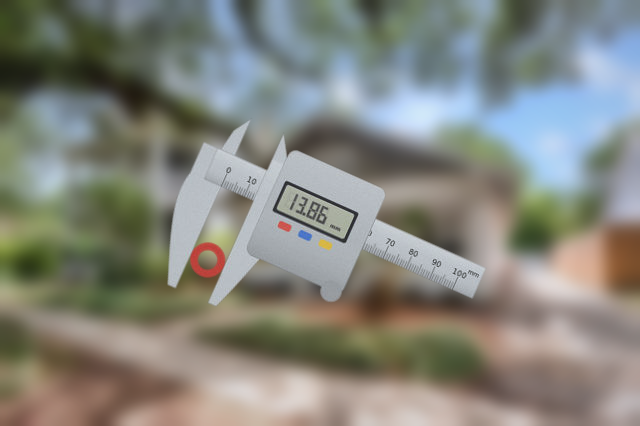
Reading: 13.86 mm
